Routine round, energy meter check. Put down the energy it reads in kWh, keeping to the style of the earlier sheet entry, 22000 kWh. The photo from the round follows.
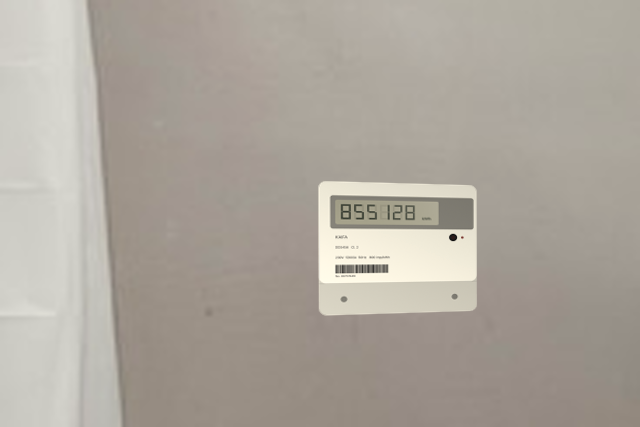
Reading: 855128 kWh
